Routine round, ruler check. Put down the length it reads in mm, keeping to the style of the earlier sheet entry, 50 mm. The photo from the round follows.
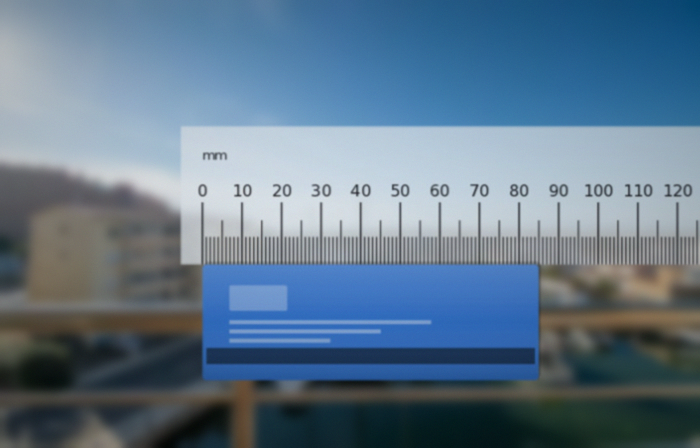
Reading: 85 mm
